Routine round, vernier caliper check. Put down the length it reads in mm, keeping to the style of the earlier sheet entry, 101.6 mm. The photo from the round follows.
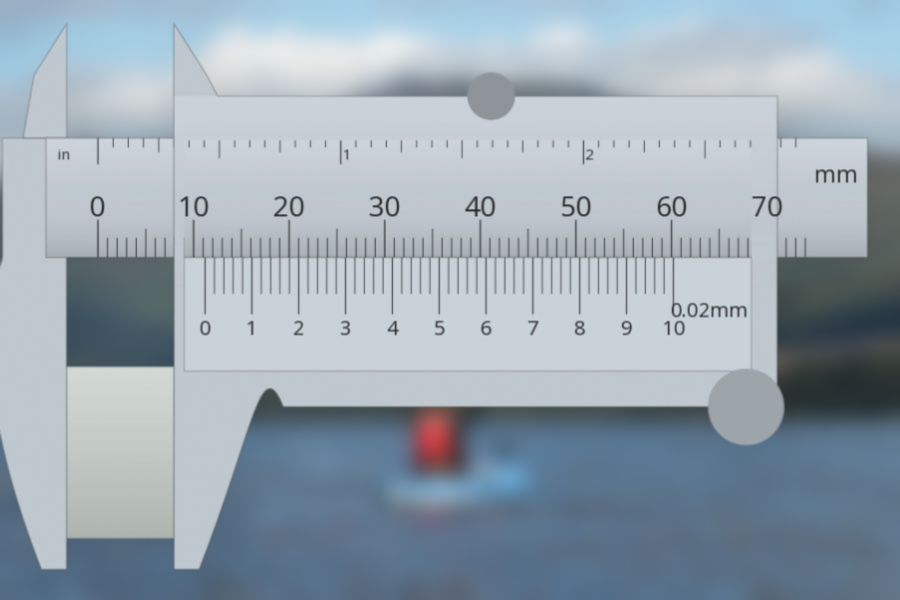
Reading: 11.2 mm
